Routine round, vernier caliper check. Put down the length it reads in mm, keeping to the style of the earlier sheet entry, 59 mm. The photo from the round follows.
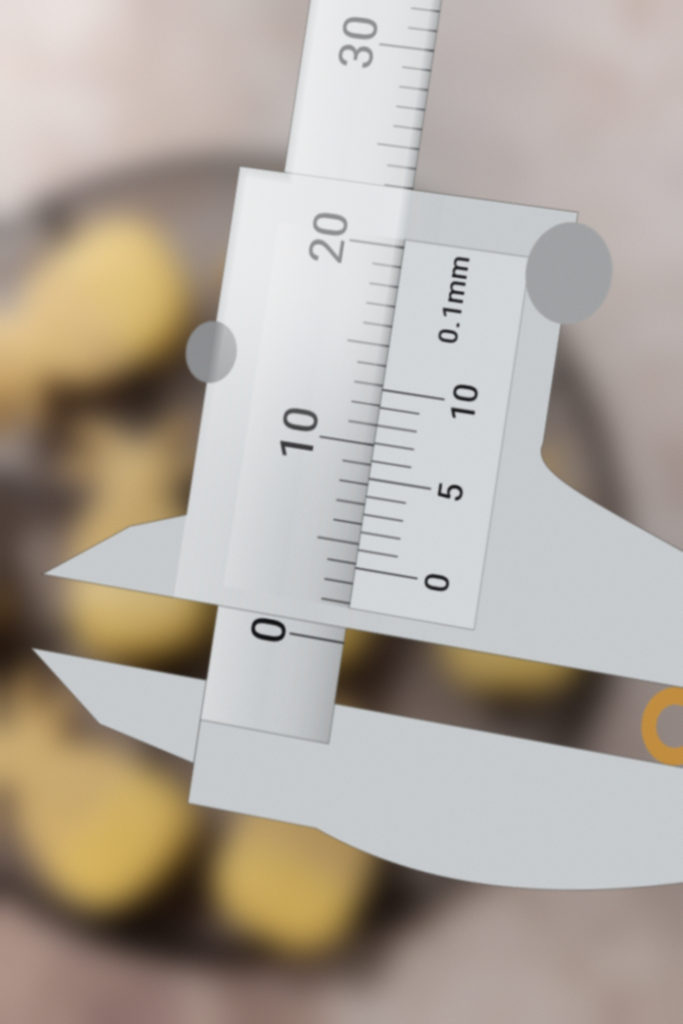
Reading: 3.8 mm
